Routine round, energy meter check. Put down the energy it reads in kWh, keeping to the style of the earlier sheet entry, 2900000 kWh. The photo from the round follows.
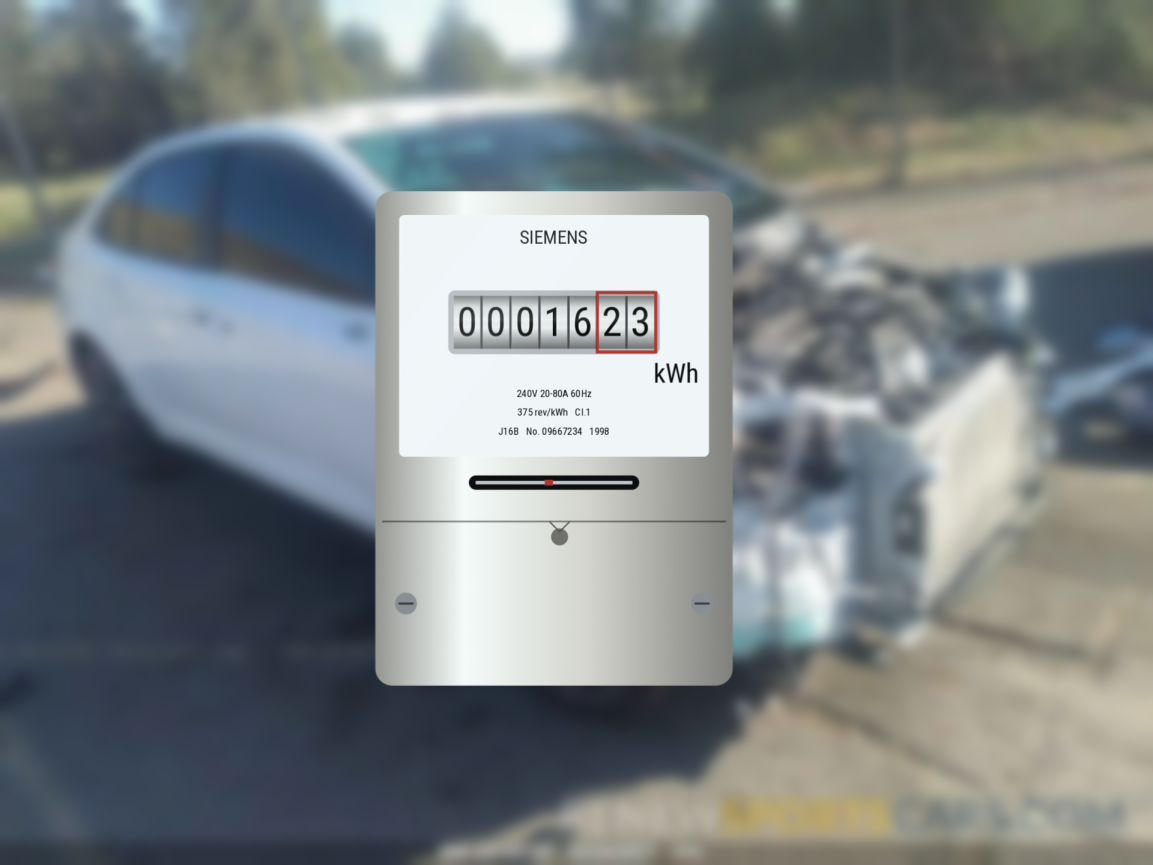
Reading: 16.23 kWh
